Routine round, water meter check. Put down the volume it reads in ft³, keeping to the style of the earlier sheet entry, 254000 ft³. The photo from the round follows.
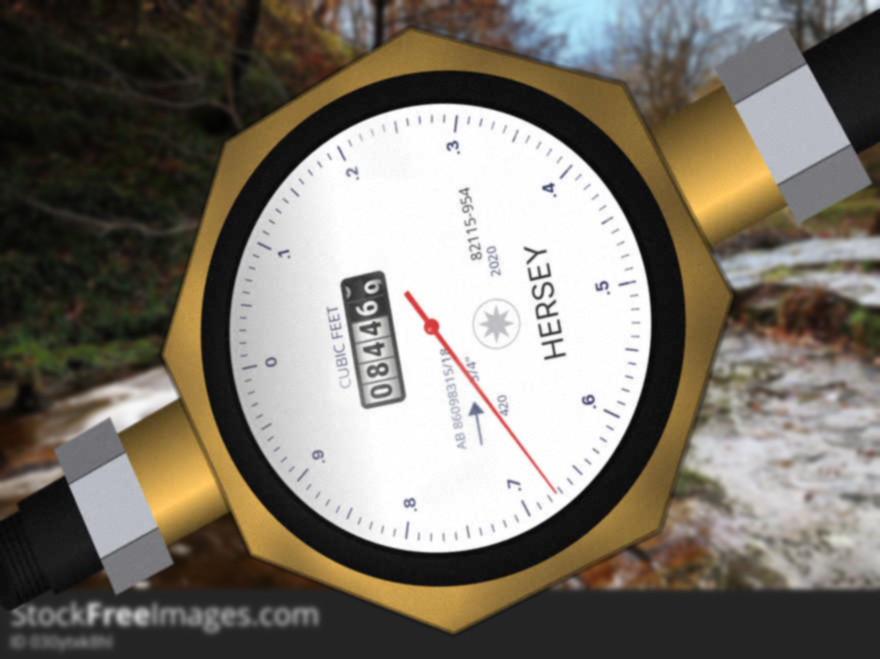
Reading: 84468.67 ft³
